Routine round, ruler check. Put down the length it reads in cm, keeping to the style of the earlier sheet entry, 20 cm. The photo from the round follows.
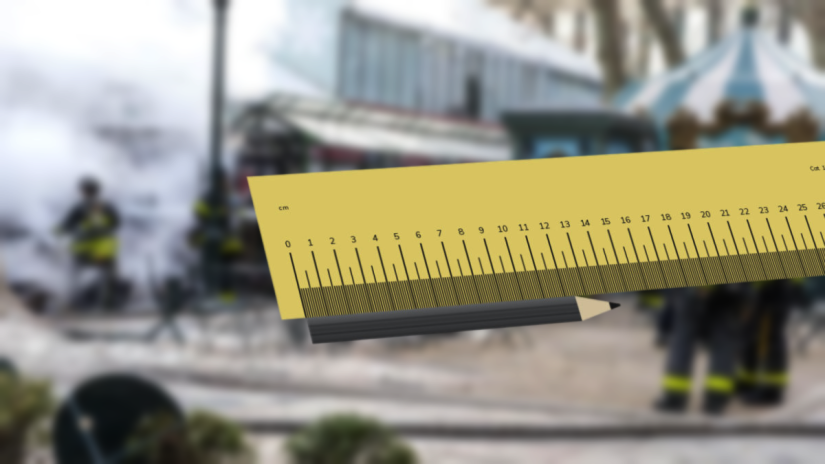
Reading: 14.5 cm
